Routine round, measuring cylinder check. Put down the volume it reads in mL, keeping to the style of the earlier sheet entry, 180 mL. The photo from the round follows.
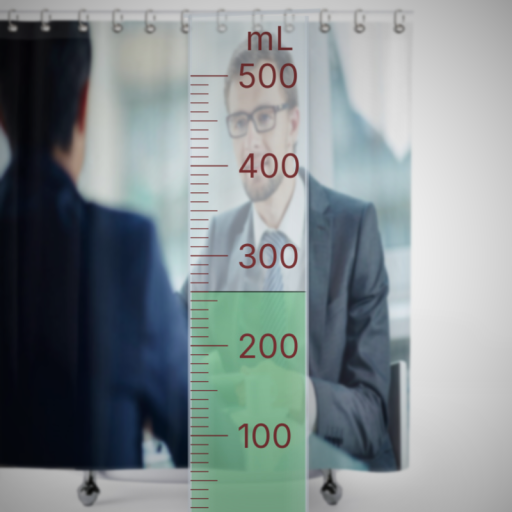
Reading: 260 mL
